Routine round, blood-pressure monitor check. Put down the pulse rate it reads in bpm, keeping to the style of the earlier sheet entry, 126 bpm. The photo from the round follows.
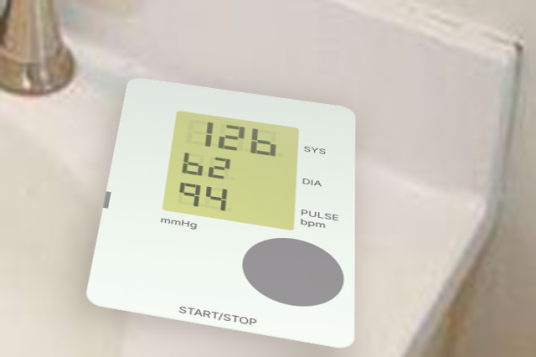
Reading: 94 bpm
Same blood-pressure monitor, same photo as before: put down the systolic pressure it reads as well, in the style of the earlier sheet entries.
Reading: 126 mmHg
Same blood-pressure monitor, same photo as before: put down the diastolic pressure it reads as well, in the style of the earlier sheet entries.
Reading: 62 mmHg
